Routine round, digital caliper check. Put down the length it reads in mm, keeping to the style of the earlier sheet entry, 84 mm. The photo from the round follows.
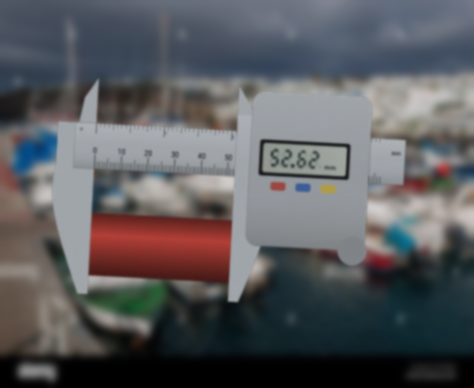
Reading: 52.62 mm
